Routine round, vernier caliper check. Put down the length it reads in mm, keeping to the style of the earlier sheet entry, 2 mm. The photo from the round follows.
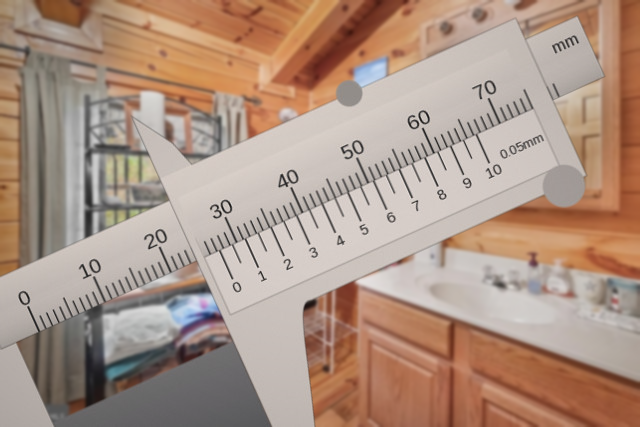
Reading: 27.4 mm
